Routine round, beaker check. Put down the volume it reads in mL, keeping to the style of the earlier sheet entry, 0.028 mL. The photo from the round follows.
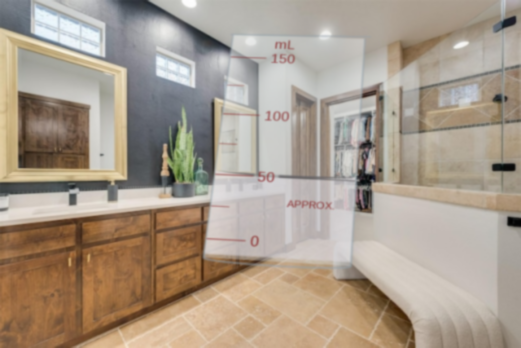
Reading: 50 mL
